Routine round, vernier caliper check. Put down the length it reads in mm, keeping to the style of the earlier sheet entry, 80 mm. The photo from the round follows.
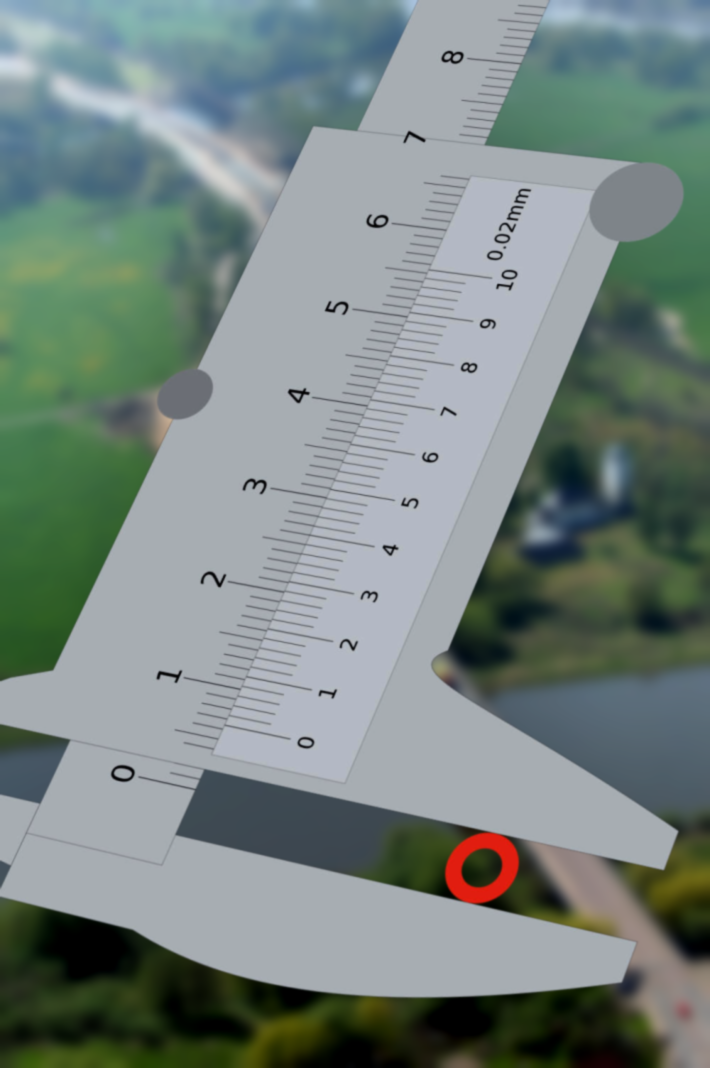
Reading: 6.4 mm
